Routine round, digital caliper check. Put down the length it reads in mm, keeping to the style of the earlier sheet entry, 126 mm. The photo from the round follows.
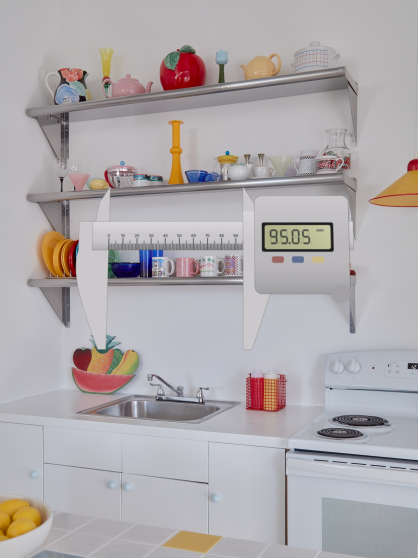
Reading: 95.05 mm
